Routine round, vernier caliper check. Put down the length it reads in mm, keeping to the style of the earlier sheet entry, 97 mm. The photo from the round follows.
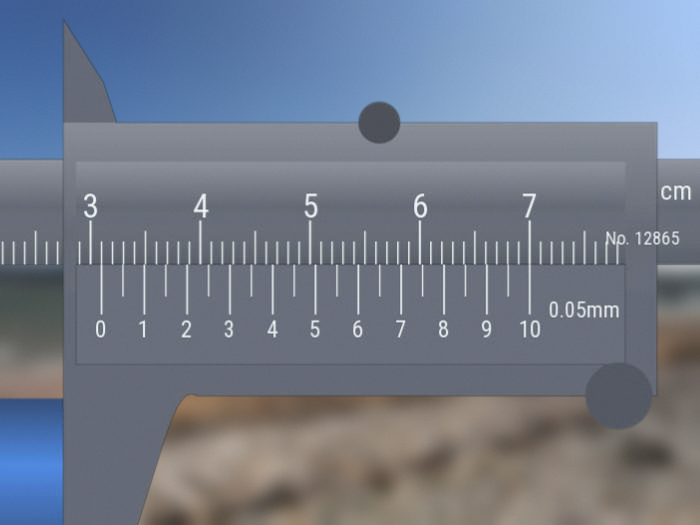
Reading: 31.0 mm
